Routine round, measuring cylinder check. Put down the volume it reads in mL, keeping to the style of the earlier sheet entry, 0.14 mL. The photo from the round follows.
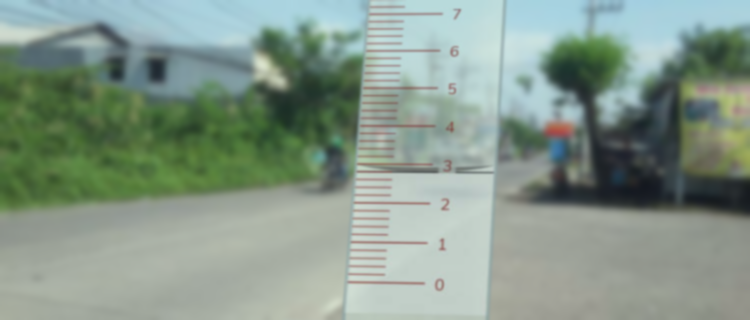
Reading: 2.8 mL
